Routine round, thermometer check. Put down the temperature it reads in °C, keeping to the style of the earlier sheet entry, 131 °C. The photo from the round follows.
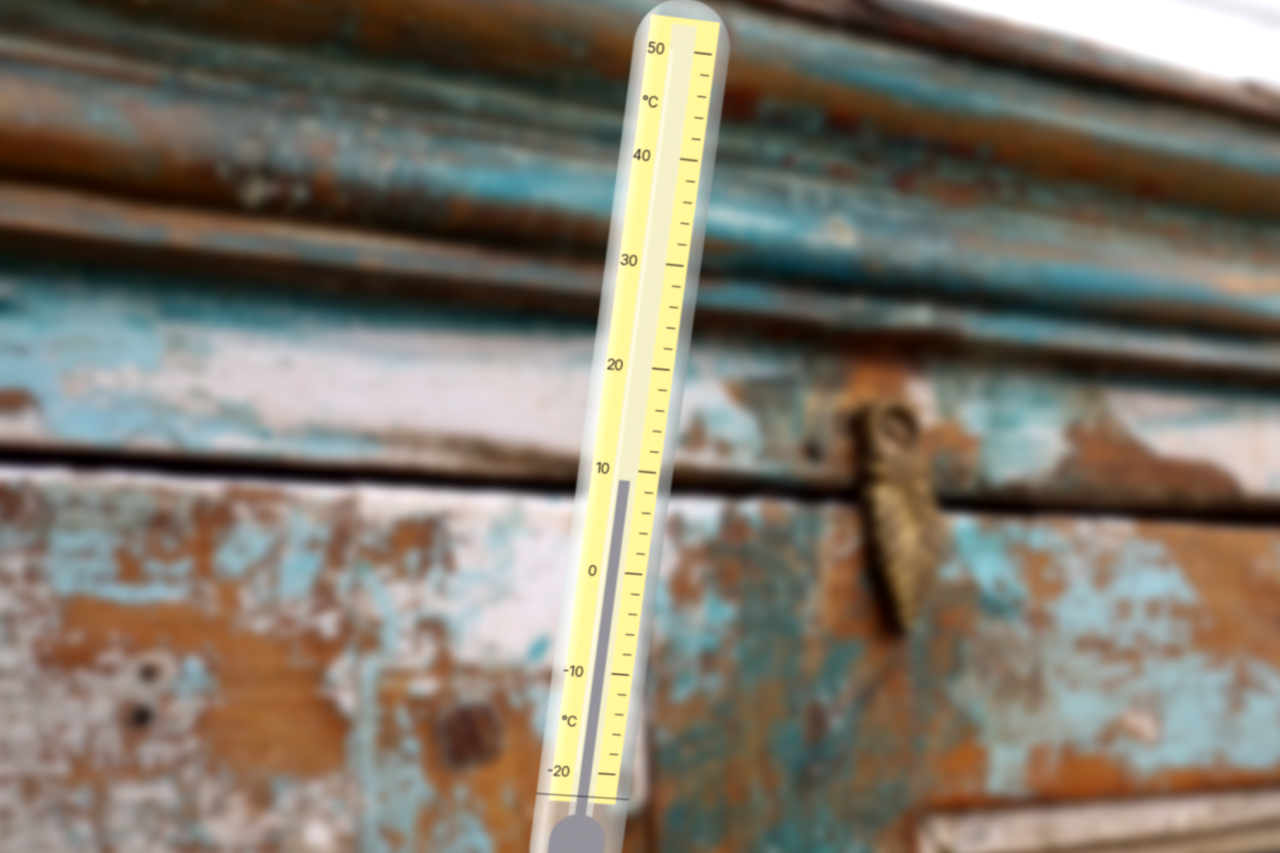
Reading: 9 °C
